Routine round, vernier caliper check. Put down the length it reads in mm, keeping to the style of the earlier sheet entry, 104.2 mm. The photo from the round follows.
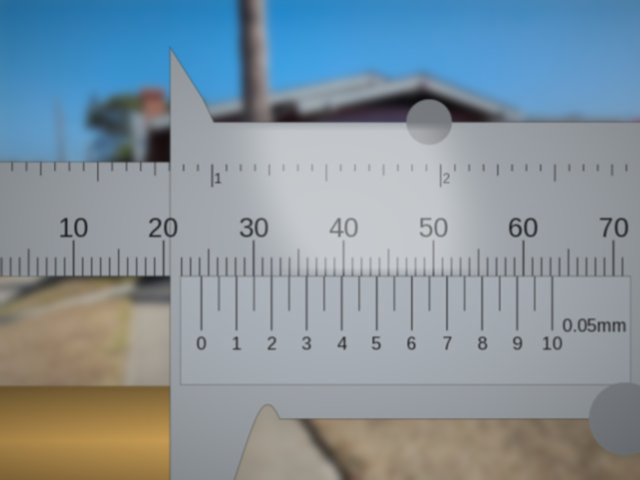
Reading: 24.2 mm
